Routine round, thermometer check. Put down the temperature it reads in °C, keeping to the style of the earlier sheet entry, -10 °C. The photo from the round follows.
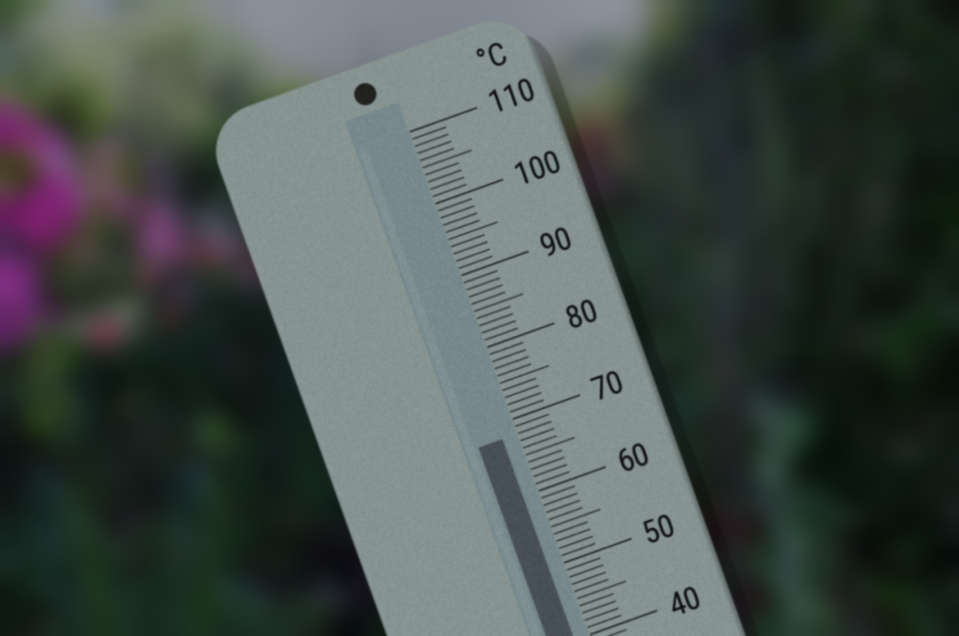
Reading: 68 °C
